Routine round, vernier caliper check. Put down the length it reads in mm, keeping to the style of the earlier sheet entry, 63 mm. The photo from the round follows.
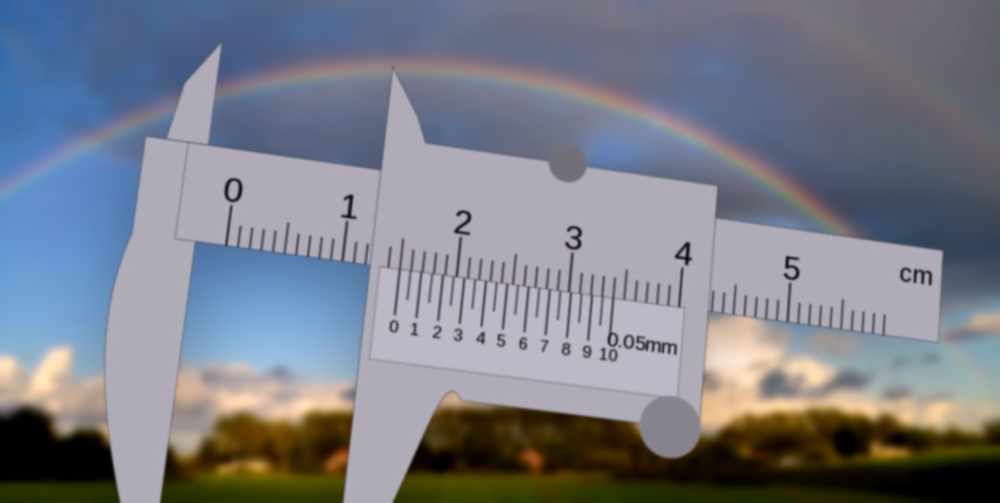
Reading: 15.0 mm
